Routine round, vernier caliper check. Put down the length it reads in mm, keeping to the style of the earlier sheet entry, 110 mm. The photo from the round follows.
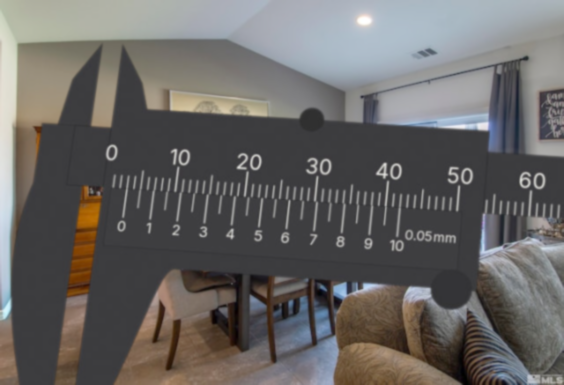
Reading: 3.0 mm
